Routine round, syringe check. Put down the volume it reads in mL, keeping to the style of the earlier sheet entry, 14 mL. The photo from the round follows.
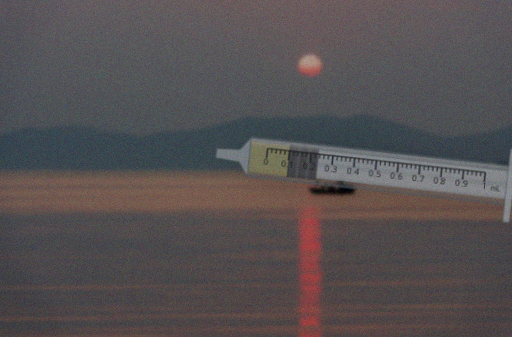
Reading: 0.1 mL
